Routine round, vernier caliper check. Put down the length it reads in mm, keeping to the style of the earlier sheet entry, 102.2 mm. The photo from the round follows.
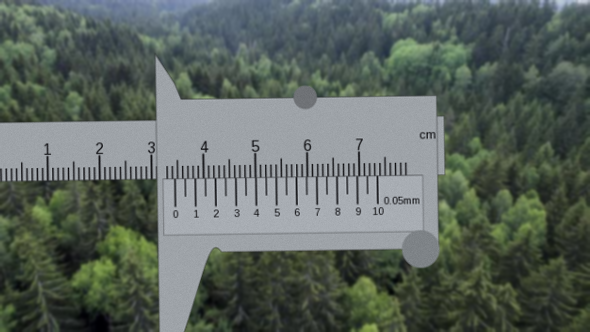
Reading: 34.5 mm
